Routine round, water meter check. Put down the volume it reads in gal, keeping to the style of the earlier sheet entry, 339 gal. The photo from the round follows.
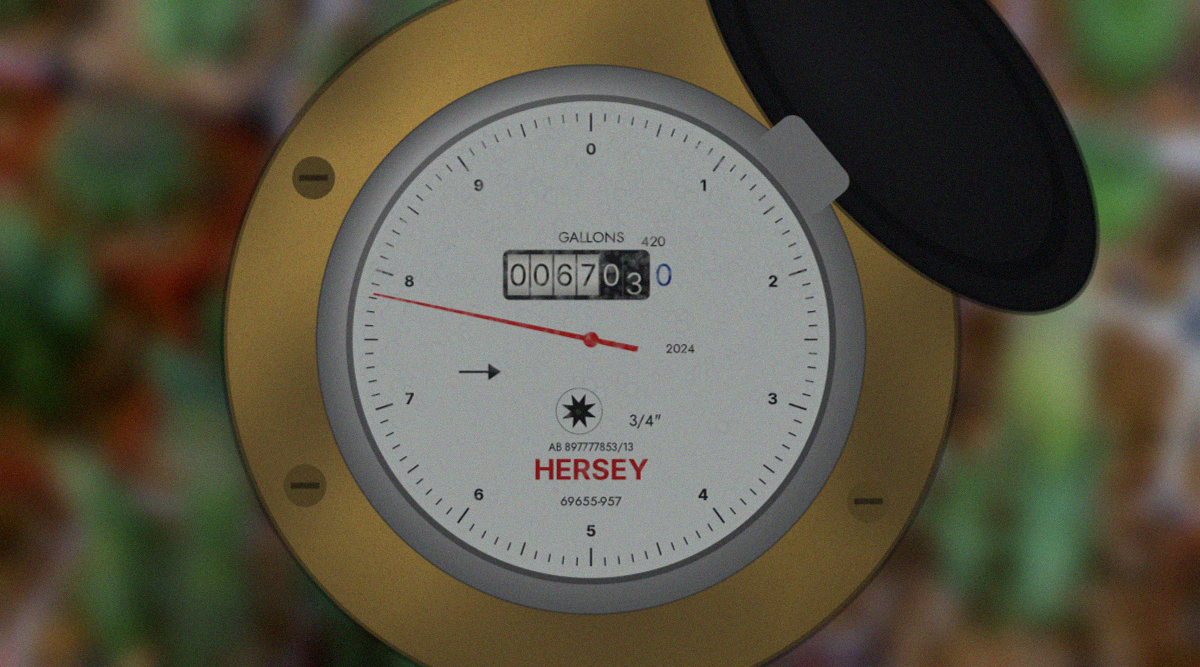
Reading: 67027.8 gal
